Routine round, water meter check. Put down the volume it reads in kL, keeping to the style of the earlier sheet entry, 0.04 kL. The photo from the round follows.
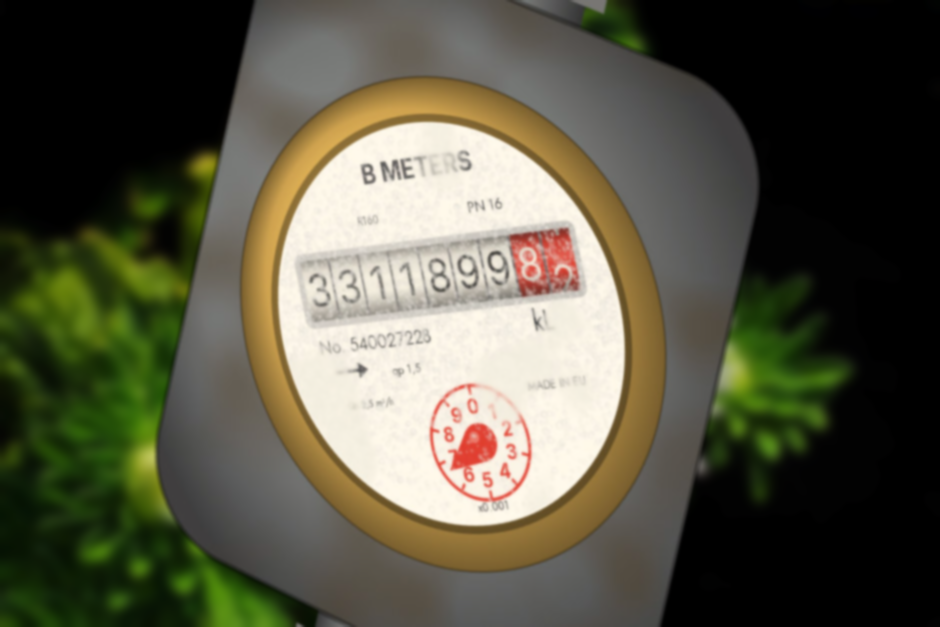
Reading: 3311899.816 kL
